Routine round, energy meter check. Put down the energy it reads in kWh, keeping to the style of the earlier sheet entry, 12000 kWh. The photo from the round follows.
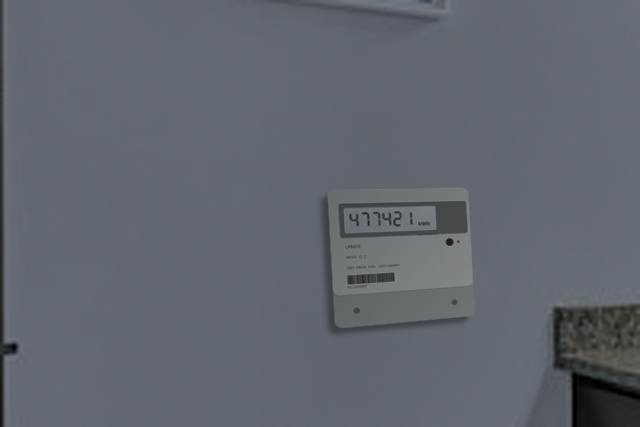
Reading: 477421 kWh
